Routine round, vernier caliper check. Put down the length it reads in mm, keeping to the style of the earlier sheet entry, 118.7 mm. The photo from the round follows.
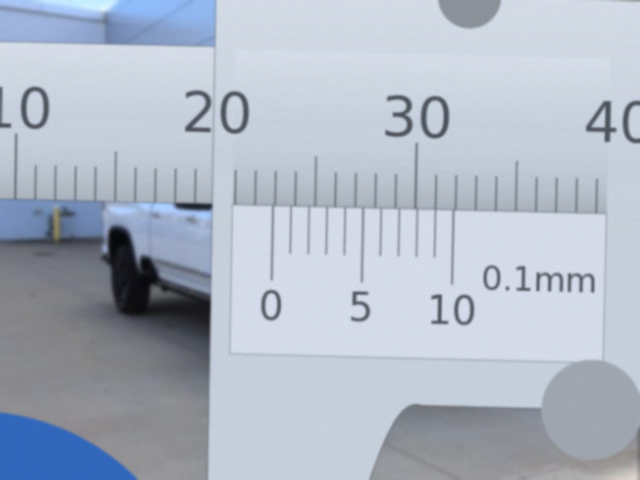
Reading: 22.9 mm
